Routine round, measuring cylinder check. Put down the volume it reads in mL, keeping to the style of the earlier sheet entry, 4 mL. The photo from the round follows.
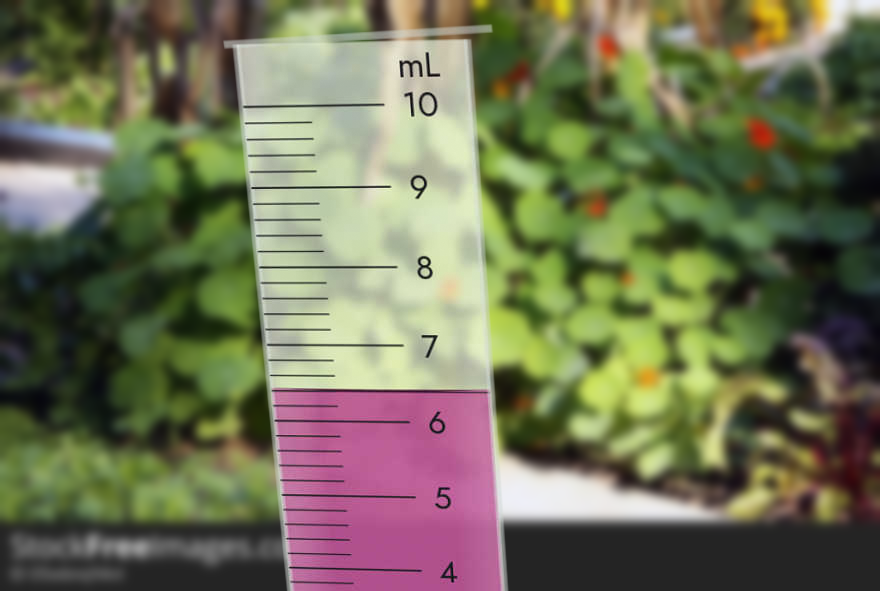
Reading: 6.4 mL
